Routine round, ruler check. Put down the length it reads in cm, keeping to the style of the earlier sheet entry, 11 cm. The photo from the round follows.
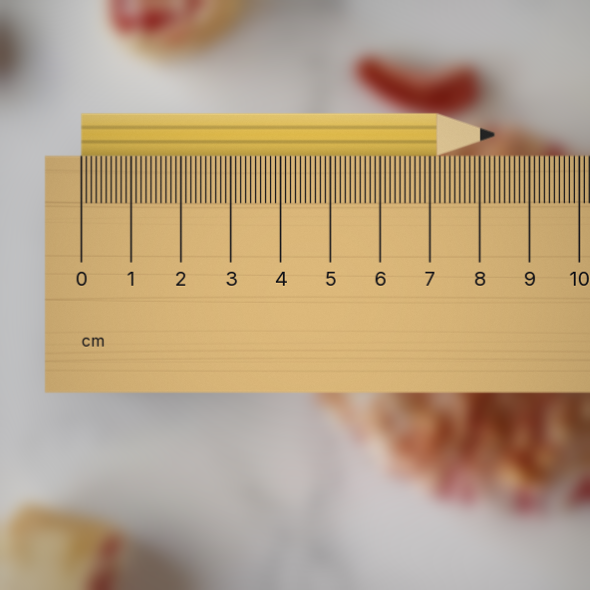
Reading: 8.3 cm
